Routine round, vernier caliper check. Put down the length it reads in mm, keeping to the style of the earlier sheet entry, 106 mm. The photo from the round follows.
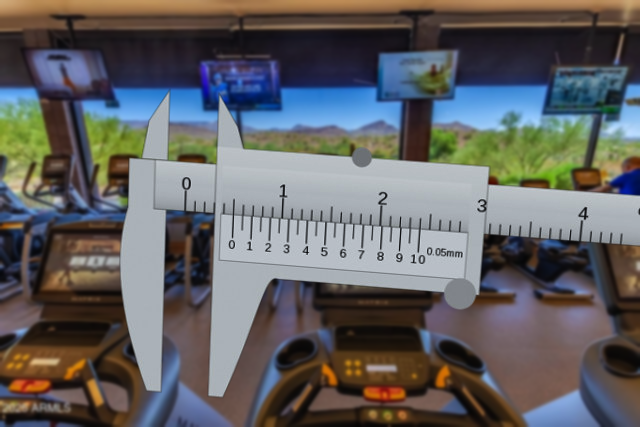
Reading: 5.0 mm
